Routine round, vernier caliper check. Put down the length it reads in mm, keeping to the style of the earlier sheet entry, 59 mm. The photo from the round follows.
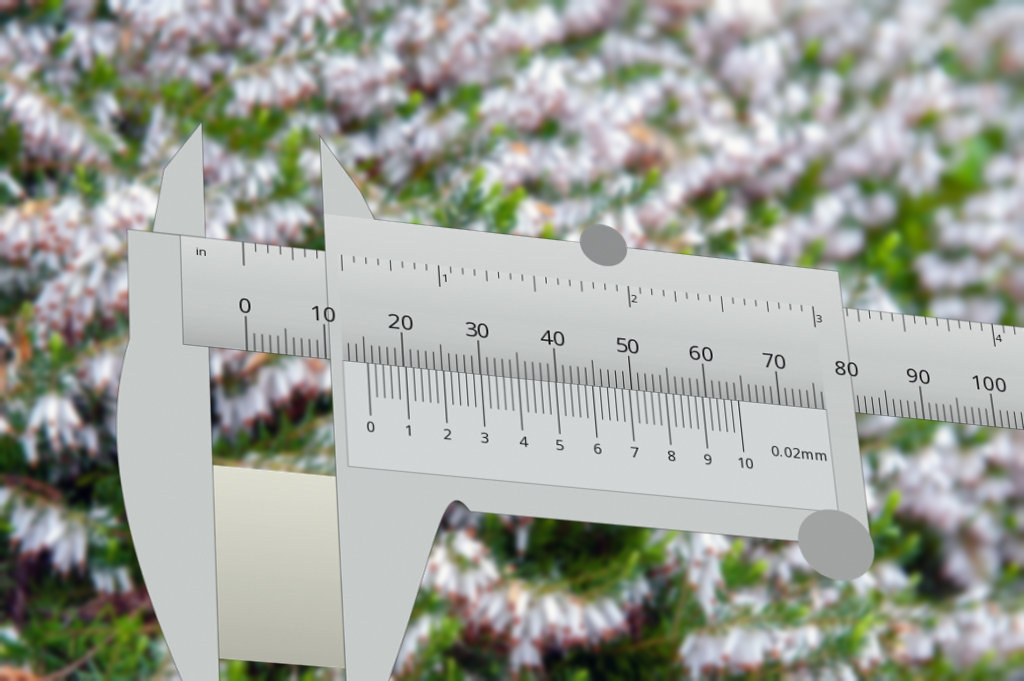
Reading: 15.4 mm
